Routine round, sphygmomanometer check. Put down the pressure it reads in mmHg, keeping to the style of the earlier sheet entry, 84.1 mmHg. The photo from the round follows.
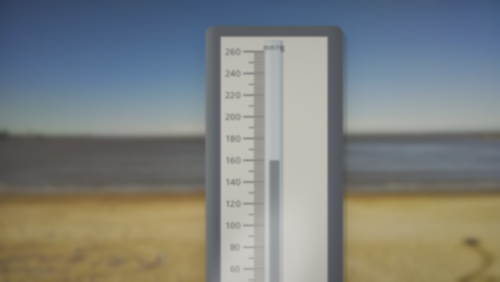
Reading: 160 mmHg
